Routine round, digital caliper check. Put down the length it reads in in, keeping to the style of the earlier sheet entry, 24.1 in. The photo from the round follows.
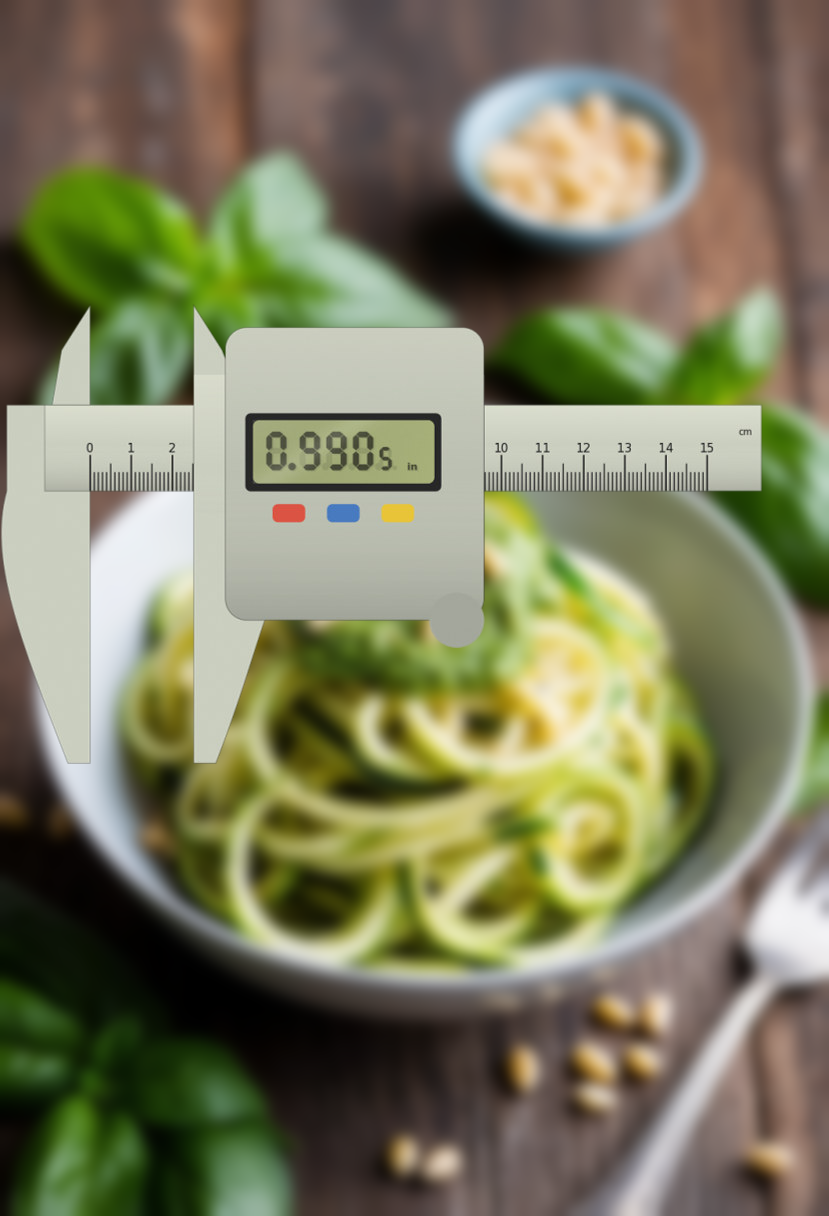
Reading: 0.9905 in
